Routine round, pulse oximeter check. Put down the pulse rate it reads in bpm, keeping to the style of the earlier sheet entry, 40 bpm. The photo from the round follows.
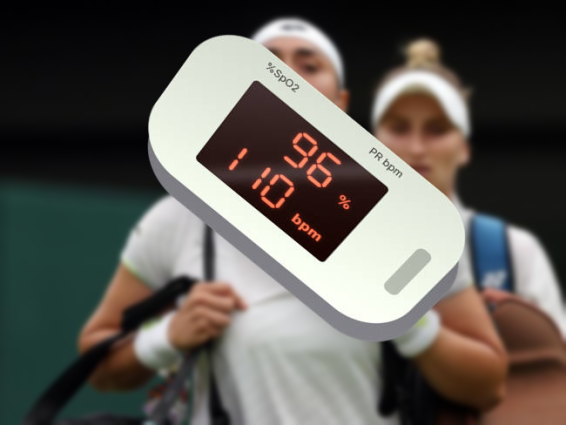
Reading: 110 bpm
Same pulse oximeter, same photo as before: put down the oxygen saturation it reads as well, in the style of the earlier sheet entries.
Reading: 96 %
